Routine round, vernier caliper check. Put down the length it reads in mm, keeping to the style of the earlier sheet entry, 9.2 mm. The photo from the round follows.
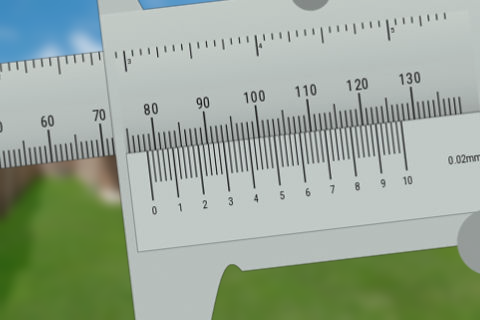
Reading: 78.4 mm
